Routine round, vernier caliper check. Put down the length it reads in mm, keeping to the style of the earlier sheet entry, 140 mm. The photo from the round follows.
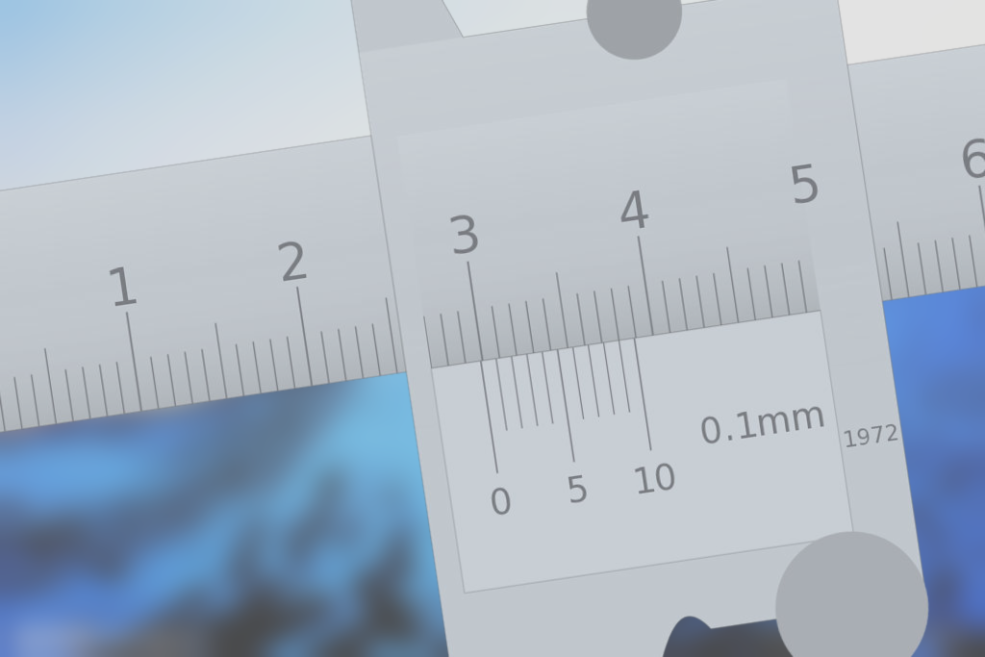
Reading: 29.9 mm
